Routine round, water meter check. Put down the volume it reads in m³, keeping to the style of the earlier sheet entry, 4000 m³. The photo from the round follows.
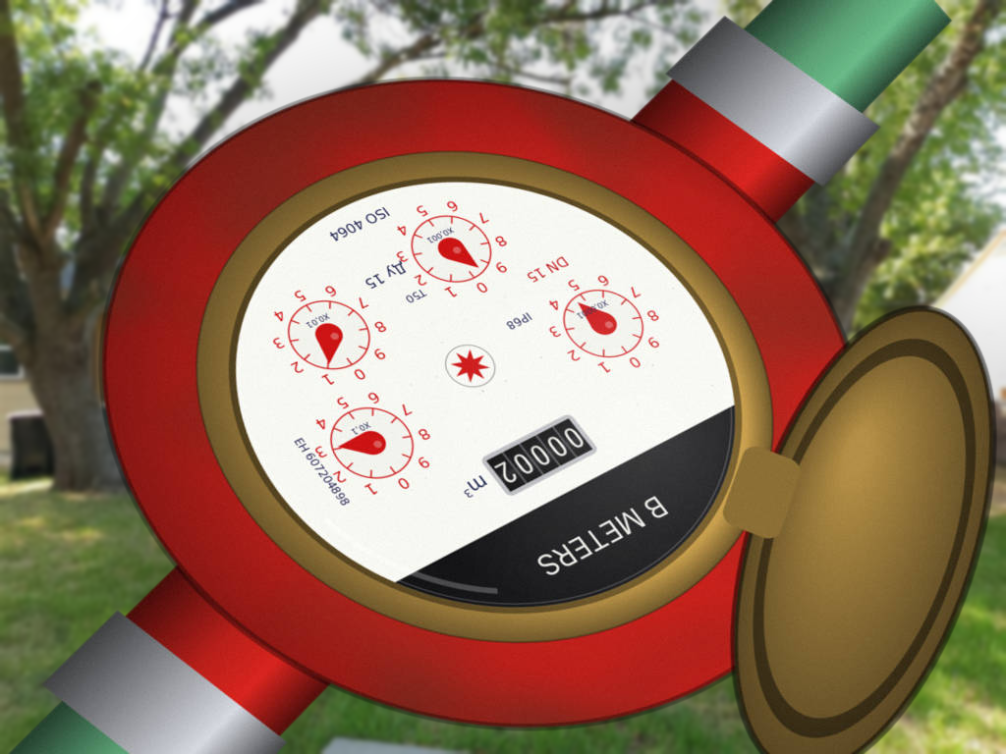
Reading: 2.3094 m³
